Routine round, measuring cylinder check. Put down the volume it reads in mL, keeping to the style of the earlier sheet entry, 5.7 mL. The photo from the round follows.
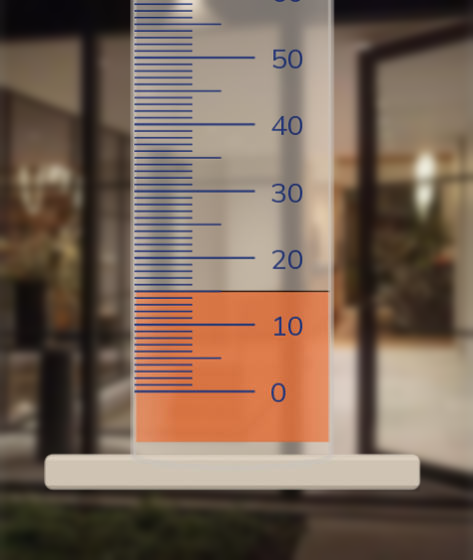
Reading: 15 mL
